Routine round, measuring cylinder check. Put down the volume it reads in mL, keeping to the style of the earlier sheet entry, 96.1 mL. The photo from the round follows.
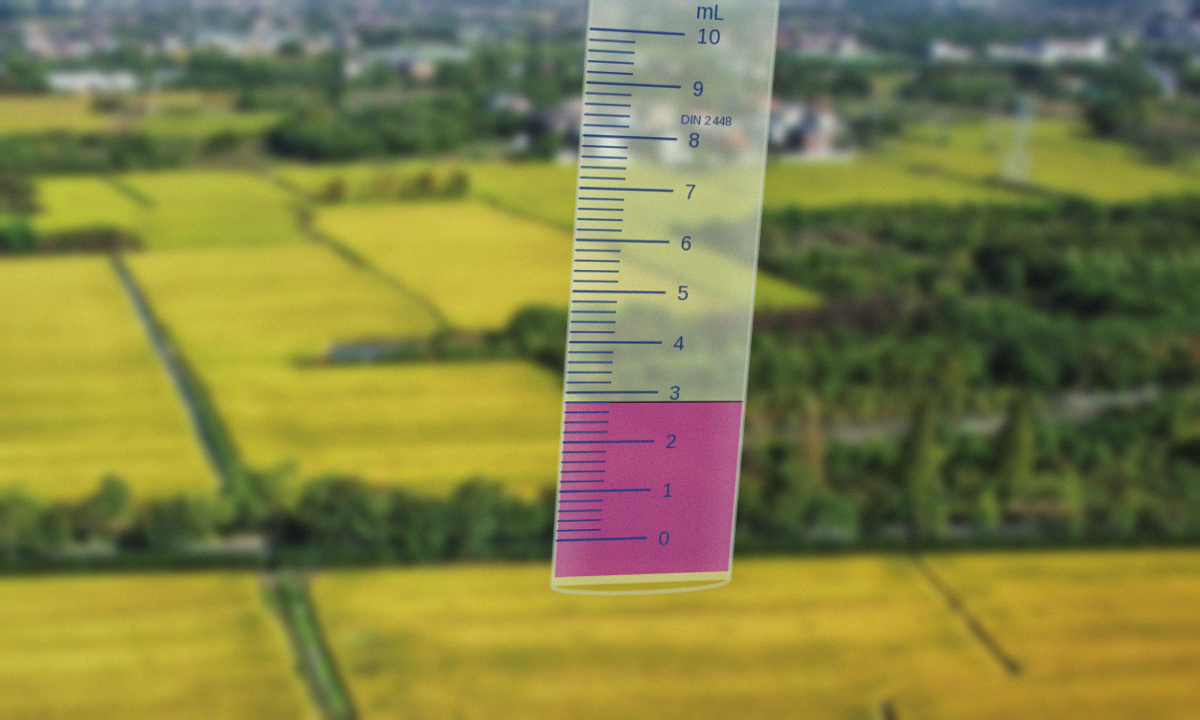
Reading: 2.8 mL
